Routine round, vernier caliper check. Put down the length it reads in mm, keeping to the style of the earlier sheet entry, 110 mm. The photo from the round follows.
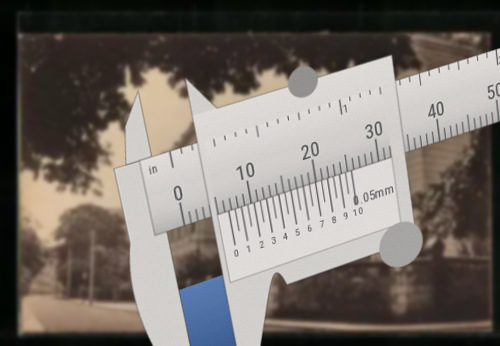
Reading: 6.6 mm
